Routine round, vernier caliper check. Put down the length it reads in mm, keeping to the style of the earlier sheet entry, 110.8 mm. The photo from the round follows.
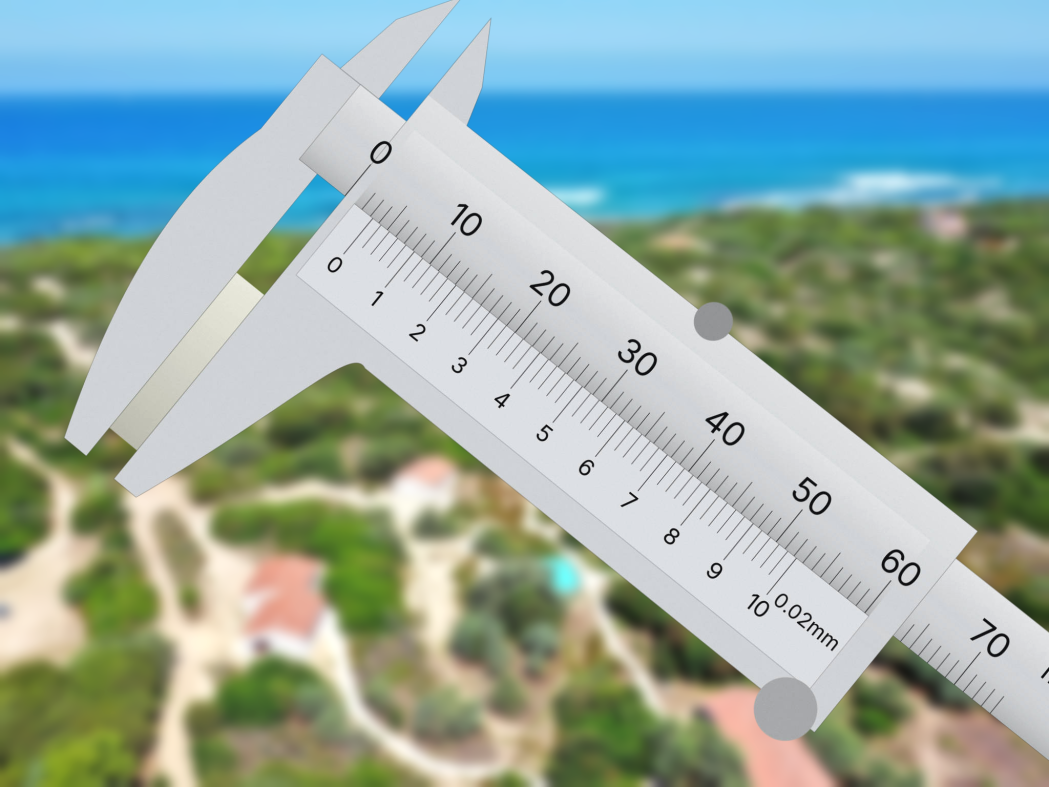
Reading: 3.3 mm
